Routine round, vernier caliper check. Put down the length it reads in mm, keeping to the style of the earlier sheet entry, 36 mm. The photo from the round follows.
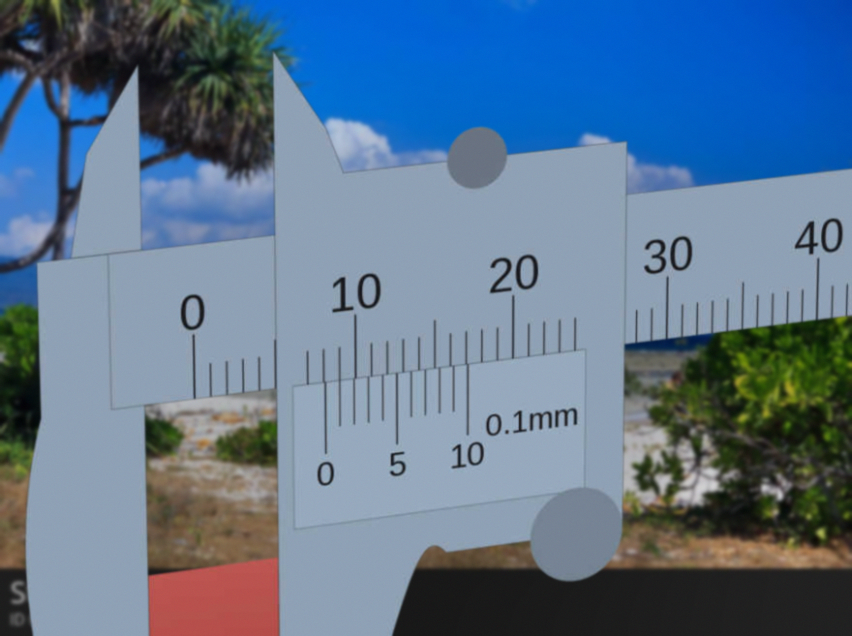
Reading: 8.1 mm
